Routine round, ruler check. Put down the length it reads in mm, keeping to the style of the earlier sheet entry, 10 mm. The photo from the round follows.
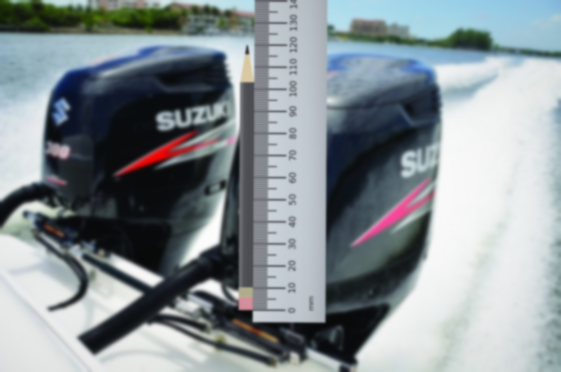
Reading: 120 mm
